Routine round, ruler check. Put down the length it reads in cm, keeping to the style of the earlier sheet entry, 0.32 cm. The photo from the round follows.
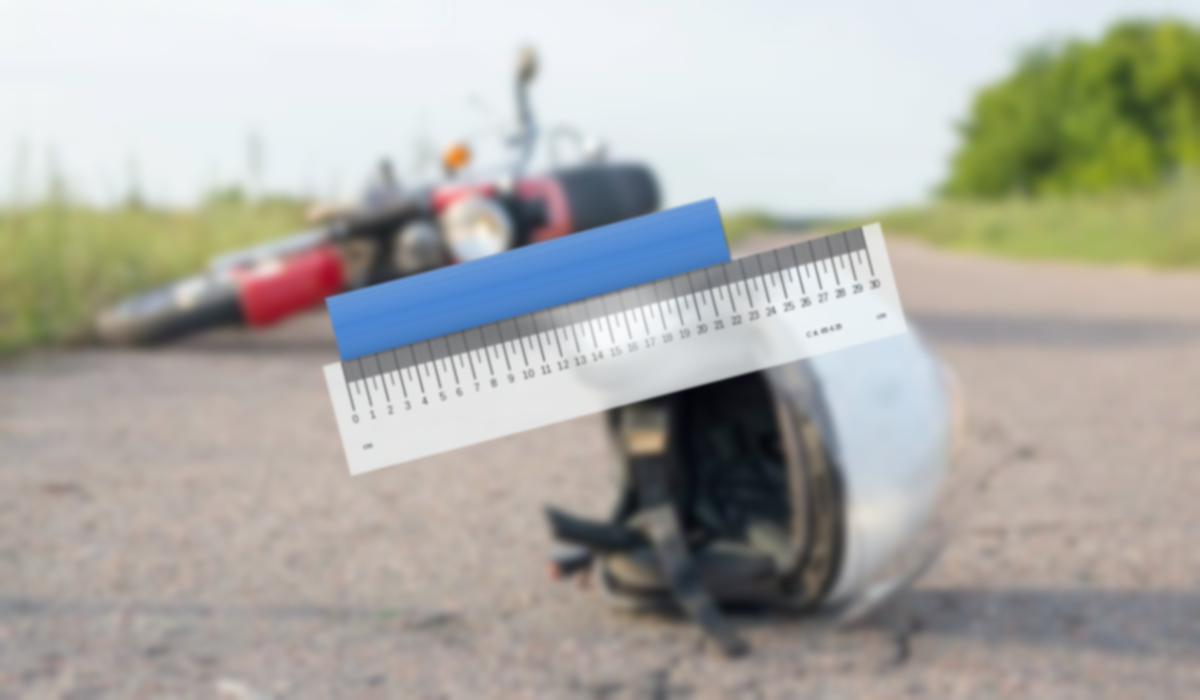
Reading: 22.5 cm
